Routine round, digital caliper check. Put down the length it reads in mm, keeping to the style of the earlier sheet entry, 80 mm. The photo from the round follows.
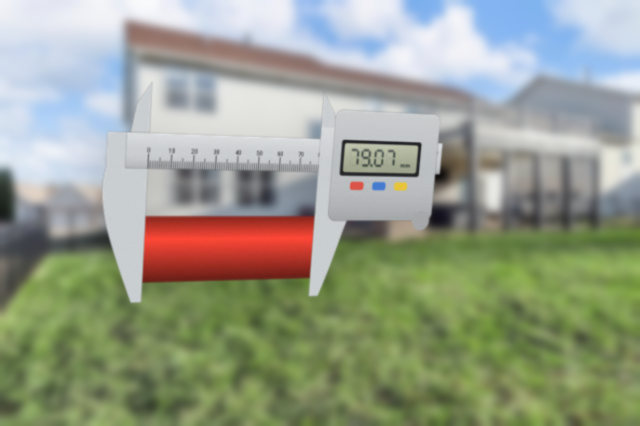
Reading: 79.07 mm
